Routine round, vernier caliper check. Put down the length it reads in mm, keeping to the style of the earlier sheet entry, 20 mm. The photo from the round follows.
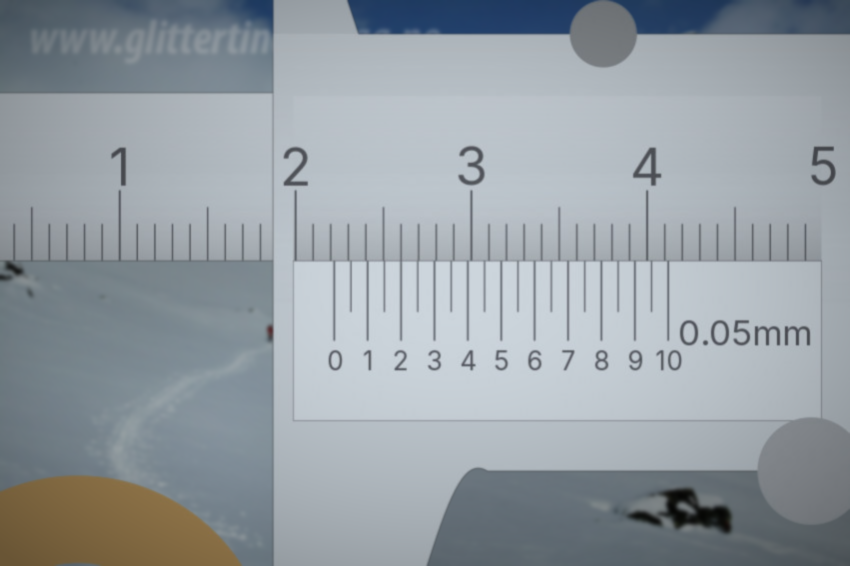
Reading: 22.2 mm
